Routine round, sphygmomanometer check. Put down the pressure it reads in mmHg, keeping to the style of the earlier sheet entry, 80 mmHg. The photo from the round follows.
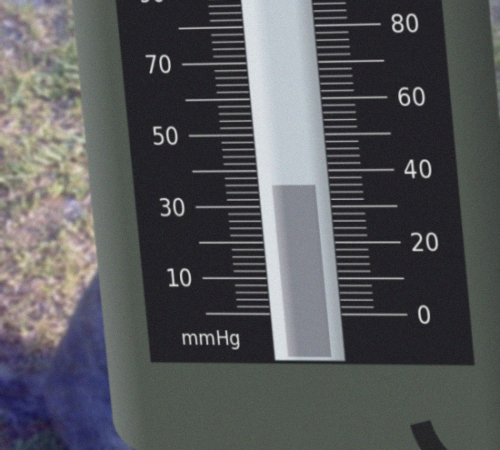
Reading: 36 mmHg
